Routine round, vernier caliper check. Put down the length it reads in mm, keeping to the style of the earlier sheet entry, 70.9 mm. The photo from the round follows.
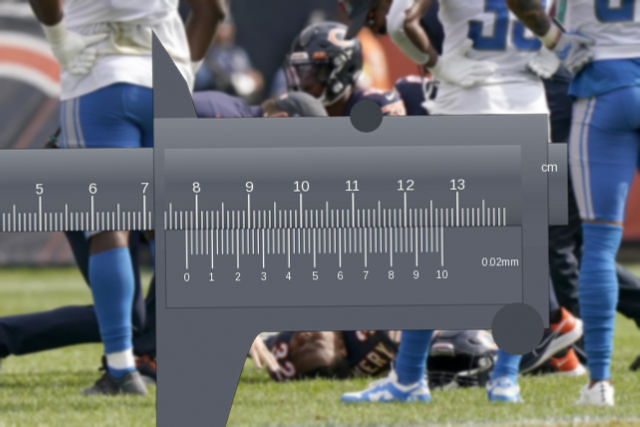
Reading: 78.0 mm
